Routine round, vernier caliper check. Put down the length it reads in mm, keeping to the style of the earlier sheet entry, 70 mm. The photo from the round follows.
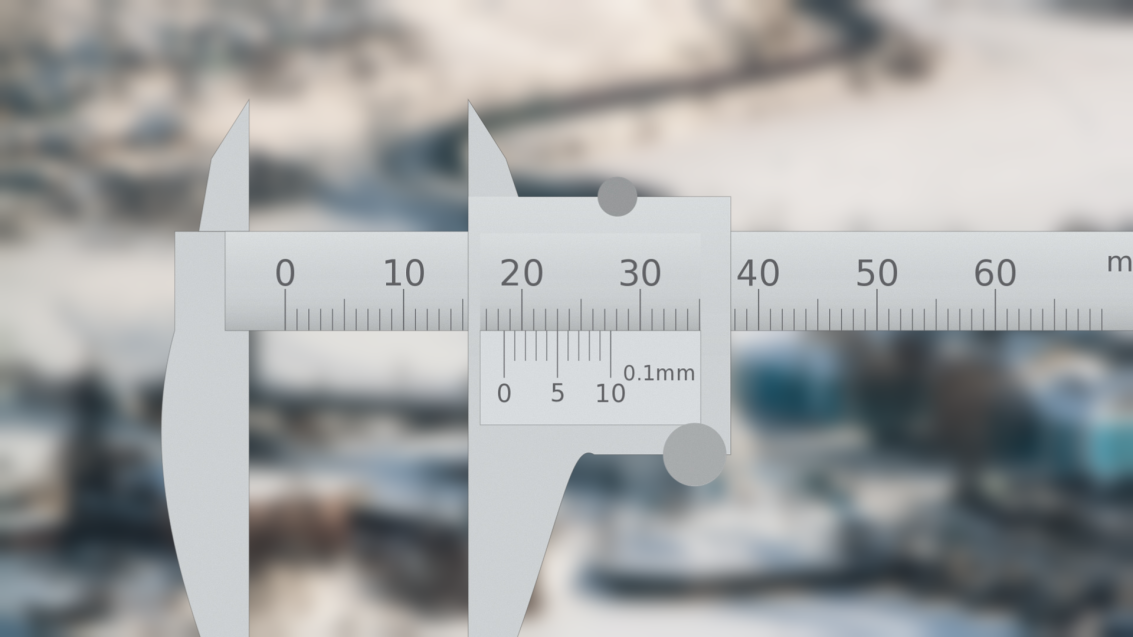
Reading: 18.5 mm
